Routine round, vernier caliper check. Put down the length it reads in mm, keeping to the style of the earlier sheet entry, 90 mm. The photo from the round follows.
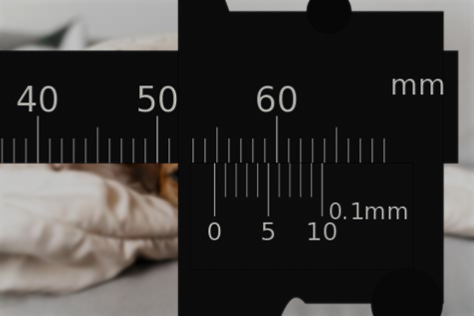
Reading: 54.8 mm
